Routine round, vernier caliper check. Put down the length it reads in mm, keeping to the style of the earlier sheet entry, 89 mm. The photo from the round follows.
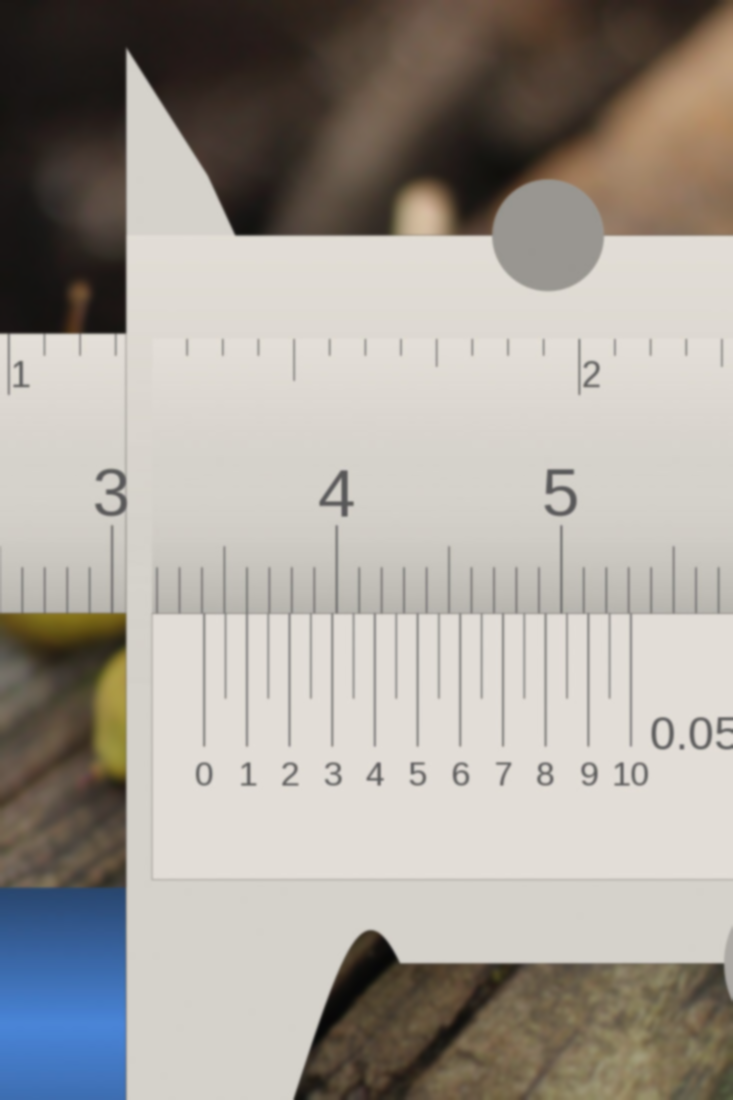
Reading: 34.1 mm
